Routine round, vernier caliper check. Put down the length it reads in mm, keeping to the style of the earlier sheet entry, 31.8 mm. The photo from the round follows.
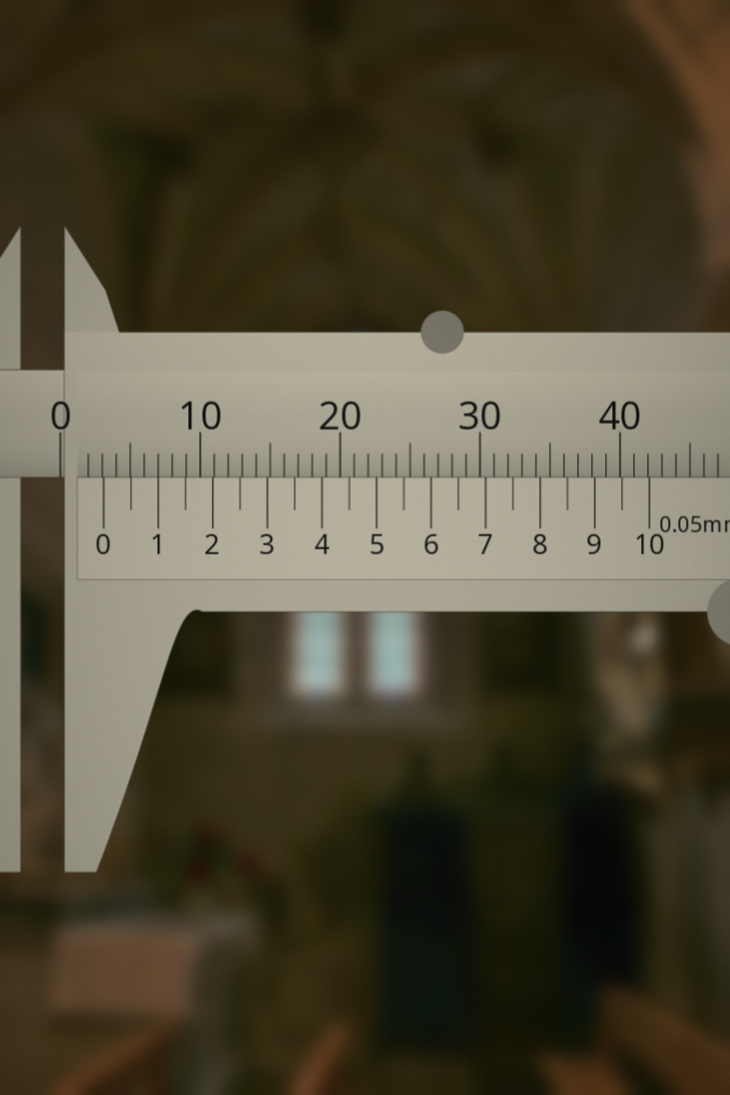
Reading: 3.1 mm
